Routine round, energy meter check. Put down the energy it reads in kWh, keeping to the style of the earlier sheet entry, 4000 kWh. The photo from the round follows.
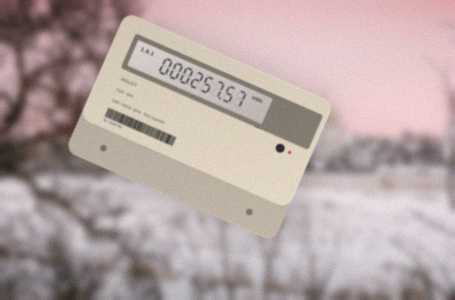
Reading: 257.57 kWh
